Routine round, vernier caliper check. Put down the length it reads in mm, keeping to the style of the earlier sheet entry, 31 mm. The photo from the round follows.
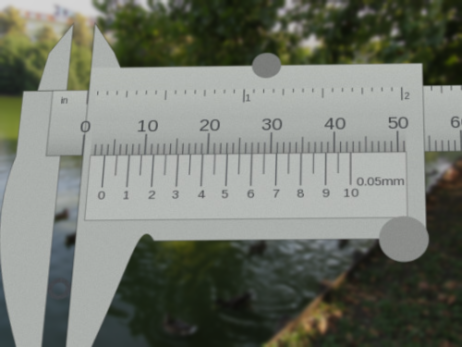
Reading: 3.6 mm
